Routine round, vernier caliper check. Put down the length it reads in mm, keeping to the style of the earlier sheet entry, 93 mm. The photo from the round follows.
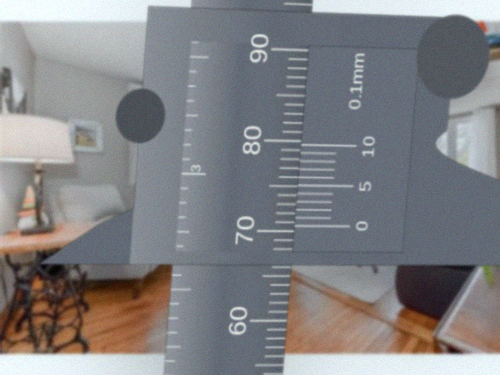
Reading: 70.6 mm
